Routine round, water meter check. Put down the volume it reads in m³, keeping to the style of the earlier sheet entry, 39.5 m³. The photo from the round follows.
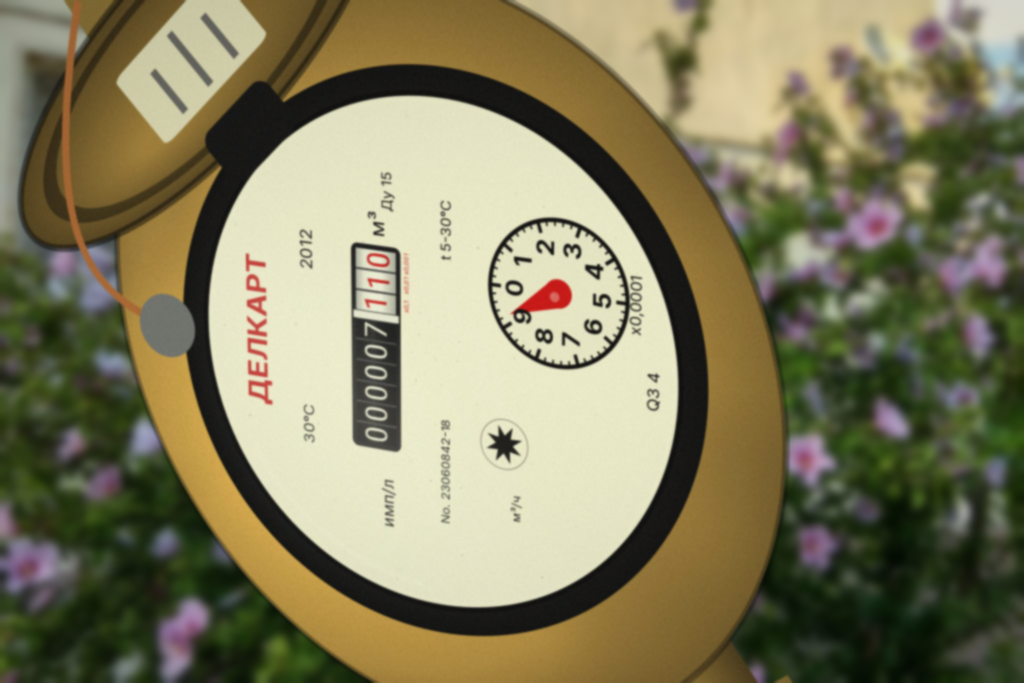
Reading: 7.1099 m³
